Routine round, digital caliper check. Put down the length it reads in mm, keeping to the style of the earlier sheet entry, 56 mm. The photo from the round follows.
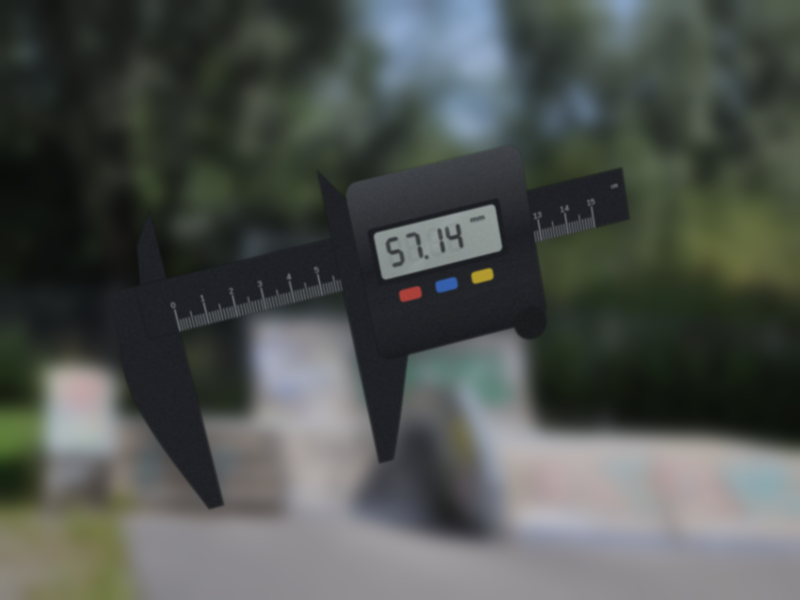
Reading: 57.14 mm
